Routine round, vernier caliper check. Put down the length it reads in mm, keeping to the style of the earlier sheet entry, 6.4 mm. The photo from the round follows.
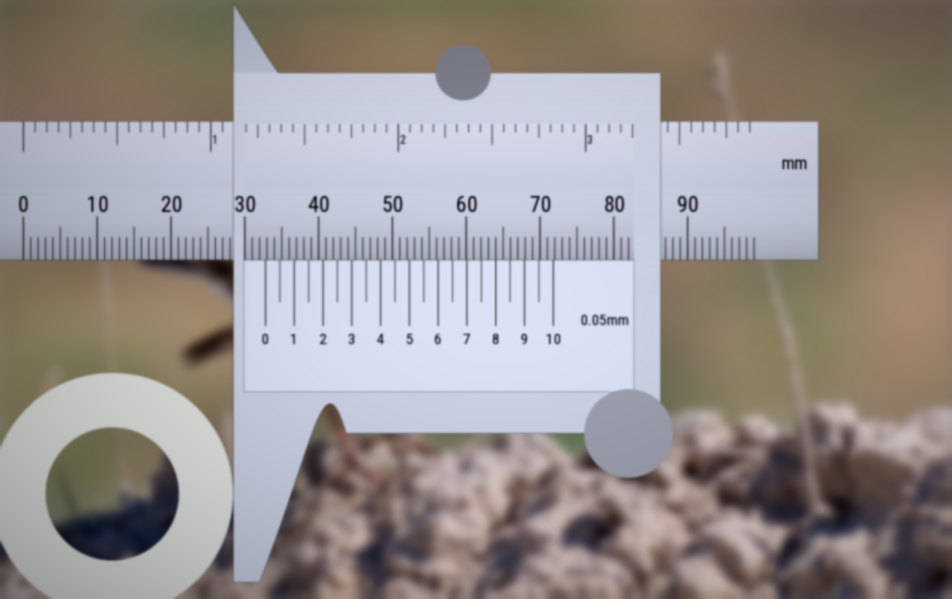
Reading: 32.8 mm
